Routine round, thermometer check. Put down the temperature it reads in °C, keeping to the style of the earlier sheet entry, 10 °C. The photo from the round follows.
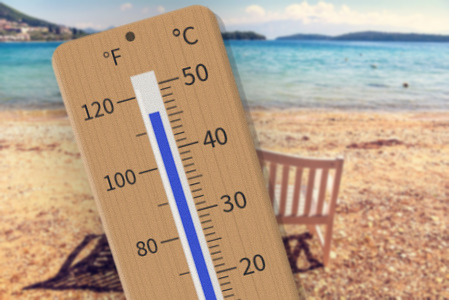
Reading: 46 °C
